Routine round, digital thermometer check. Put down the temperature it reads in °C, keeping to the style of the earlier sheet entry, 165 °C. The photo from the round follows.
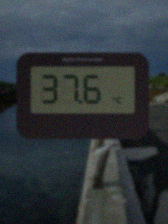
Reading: 37.6 °C
